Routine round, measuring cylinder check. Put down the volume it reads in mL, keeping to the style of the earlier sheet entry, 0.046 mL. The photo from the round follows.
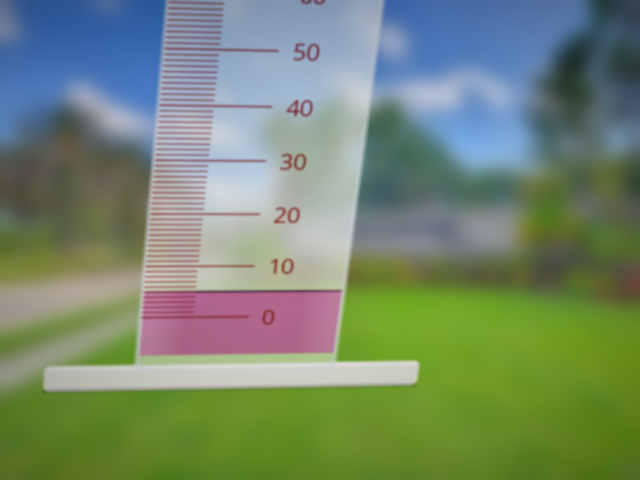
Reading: 5 mL
